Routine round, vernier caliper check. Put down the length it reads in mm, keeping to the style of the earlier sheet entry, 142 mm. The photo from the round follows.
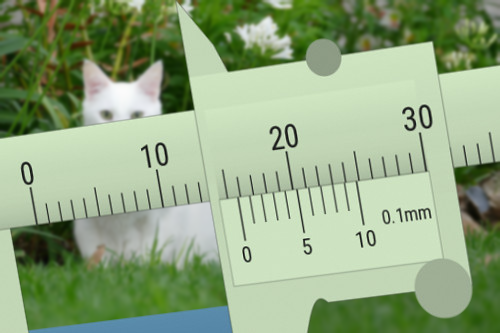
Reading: 15.8 mm
